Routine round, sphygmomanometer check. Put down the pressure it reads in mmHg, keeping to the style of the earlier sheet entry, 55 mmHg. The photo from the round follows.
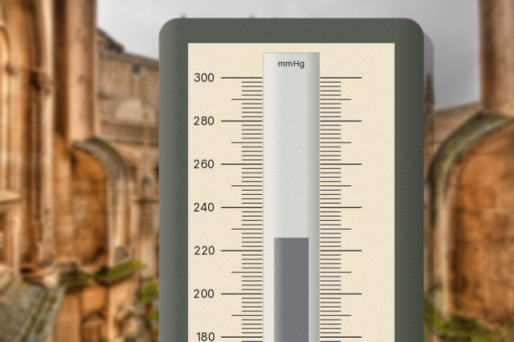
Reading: 226 mmHg
